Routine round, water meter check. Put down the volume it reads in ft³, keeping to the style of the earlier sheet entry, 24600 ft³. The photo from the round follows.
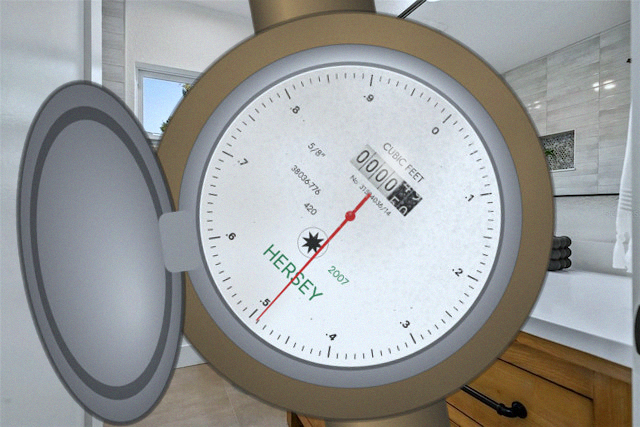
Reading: 49.49 ft³
